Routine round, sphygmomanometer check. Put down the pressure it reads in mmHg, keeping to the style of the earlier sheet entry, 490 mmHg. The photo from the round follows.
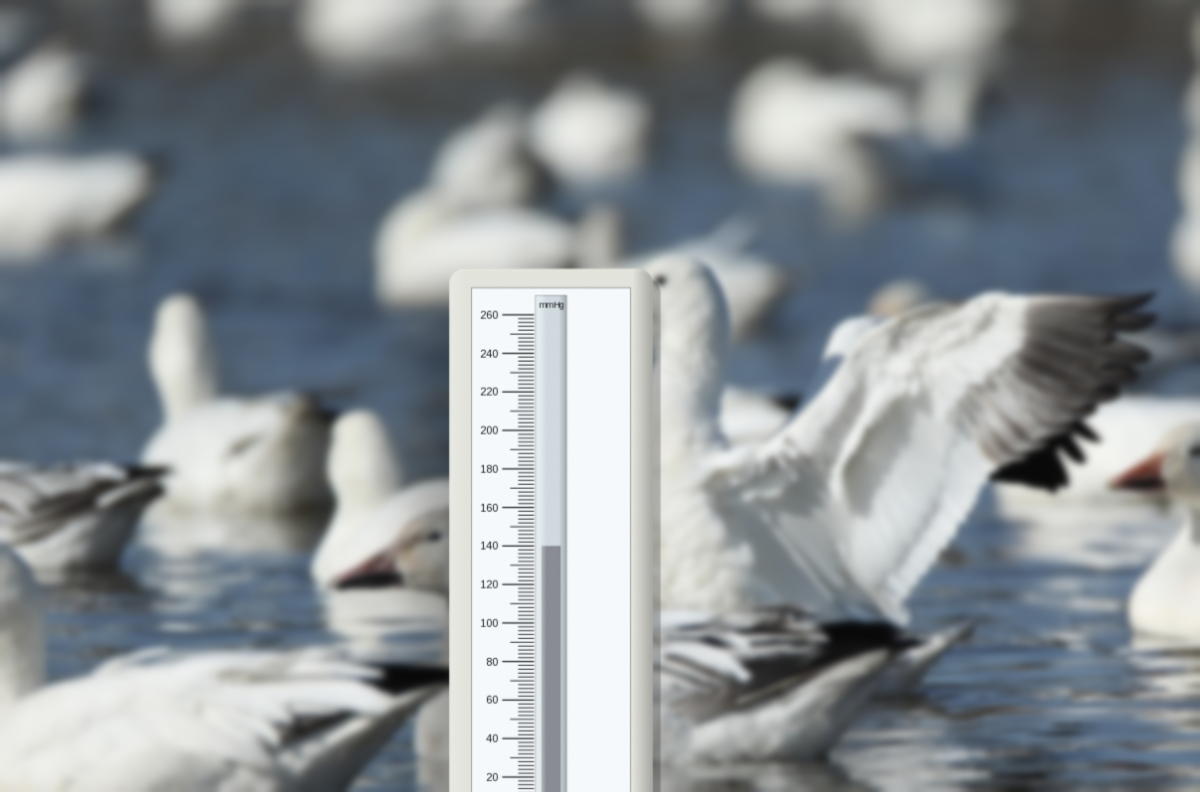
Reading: 140 mmHg
